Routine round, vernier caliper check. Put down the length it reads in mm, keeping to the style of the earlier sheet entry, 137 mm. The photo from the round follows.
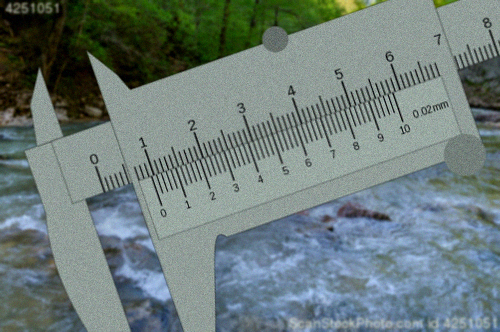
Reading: 9.5 mm
